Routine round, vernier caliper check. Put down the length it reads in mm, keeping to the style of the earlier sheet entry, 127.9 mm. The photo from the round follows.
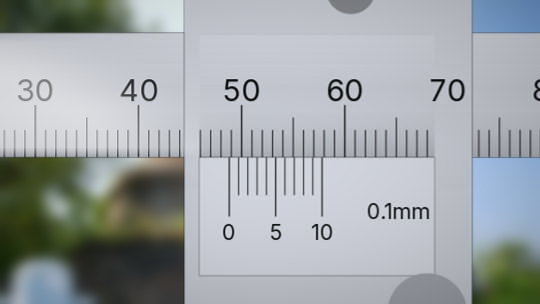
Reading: 48.8 mm
